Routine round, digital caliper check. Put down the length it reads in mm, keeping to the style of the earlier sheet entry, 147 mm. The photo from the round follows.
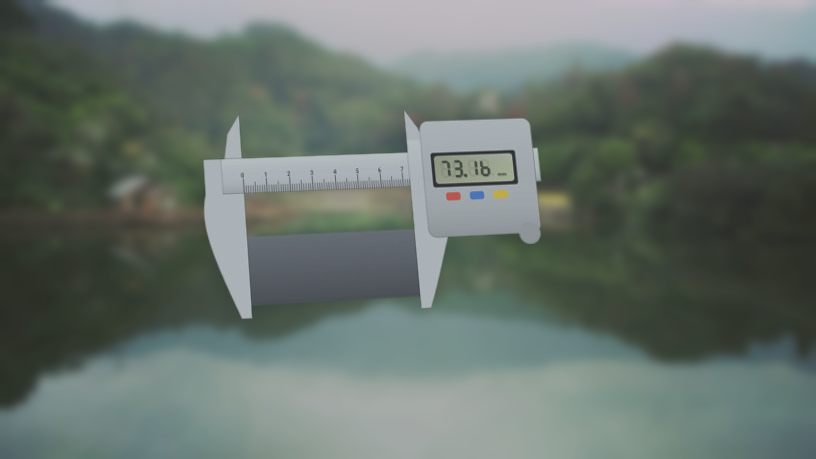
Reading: 73.16 mm
